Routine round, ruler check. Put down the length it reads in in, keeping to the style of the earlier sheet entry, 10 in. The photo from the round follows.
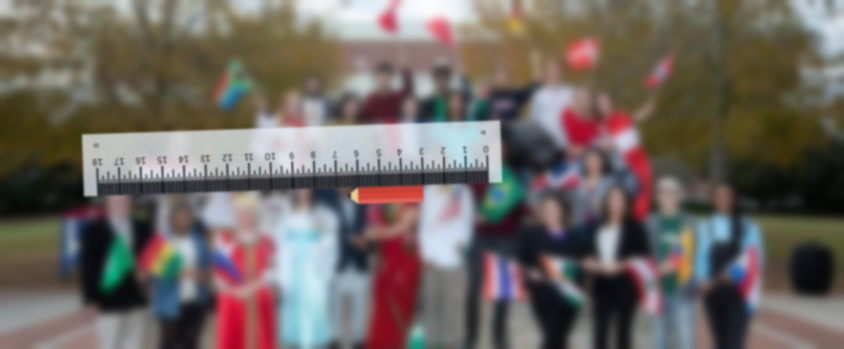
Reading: 3.5 in
